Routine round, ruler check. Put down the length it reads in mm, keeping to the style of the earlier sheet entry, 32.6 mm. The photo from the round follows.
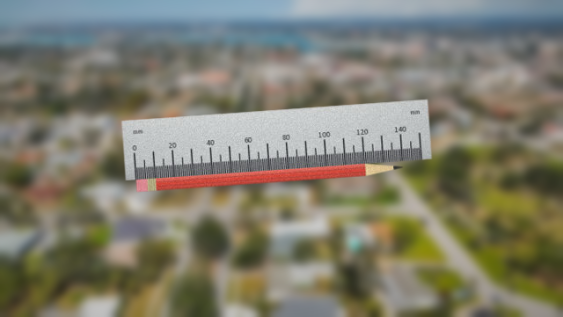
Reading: 140 mm
